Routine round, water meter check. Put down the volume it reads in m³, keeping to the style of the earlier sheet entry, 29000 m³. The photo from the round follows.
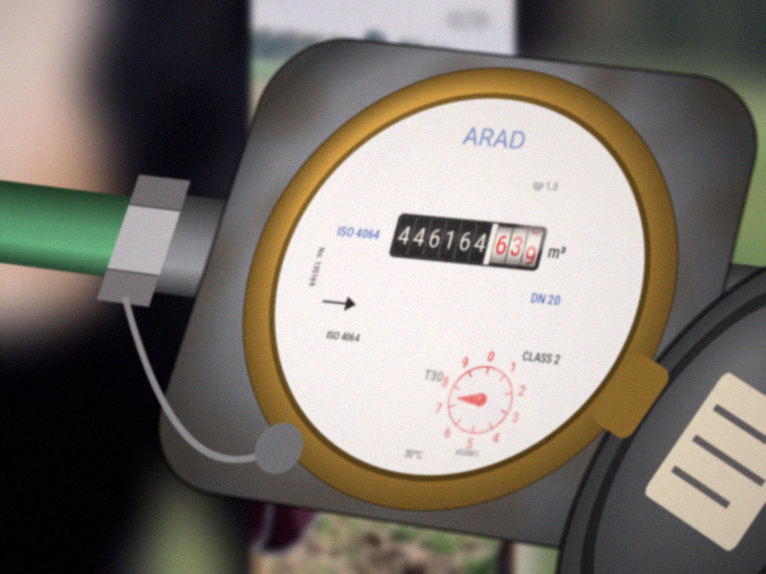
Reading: 446164.6387 m³
